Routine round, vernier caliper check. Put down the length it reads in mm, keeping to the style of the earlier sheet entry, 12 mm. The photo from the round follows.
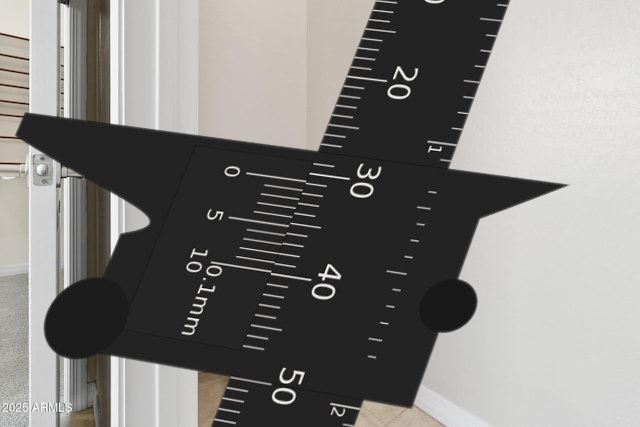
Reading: 30.8 mm
